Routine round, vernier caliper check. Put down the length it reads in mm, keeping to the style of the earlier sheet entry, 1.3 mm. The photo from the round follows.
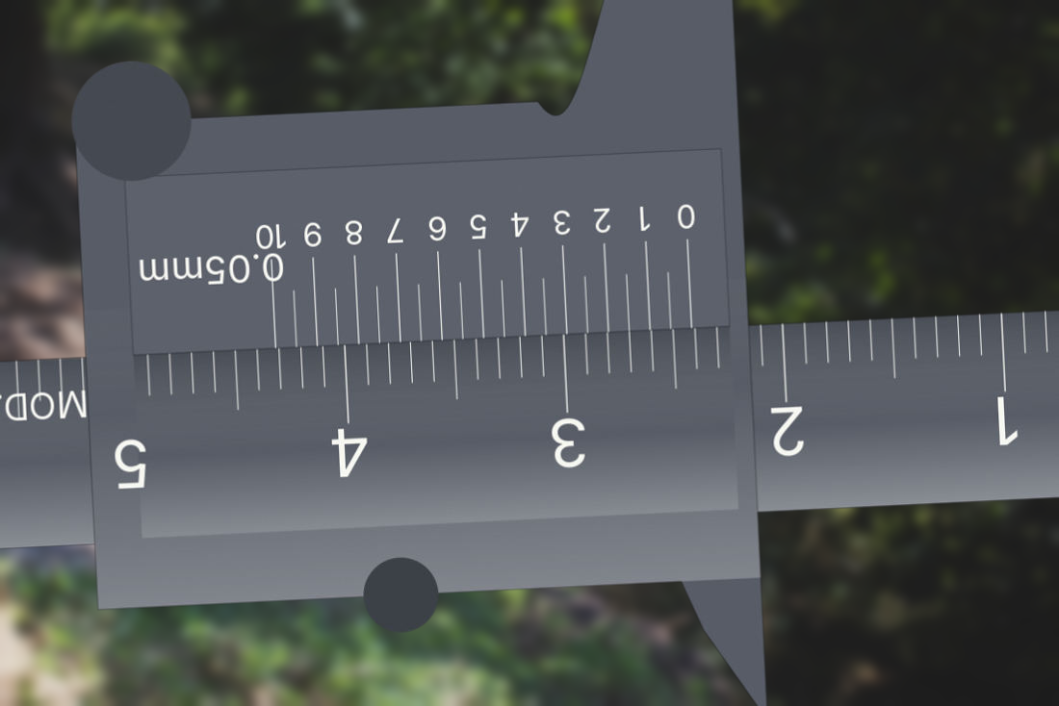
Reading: 24.15 mm
